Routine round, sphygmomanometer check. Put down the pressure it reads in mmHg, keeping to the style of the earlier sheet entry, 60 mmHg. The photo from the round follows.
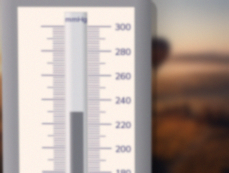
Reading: 230 mmHg
